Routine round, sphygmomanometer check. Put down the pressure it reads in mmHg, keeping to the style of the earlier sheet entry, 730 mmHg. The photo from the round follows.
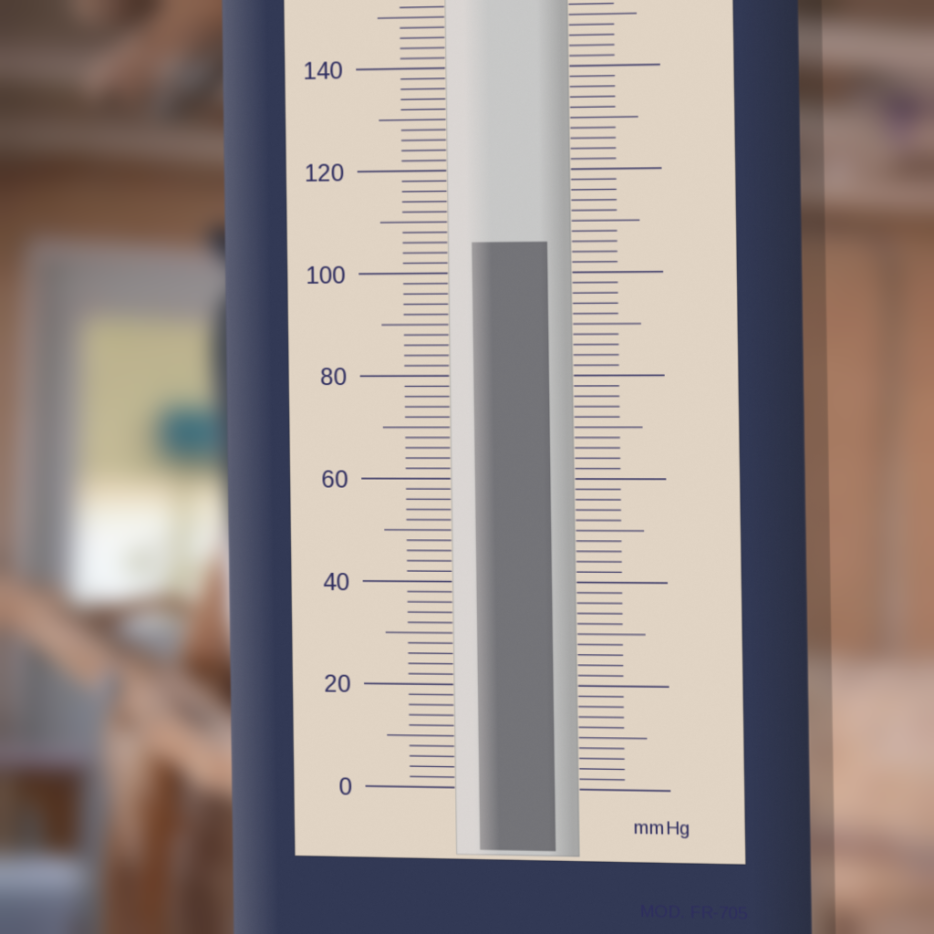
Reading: 106 mmHg
